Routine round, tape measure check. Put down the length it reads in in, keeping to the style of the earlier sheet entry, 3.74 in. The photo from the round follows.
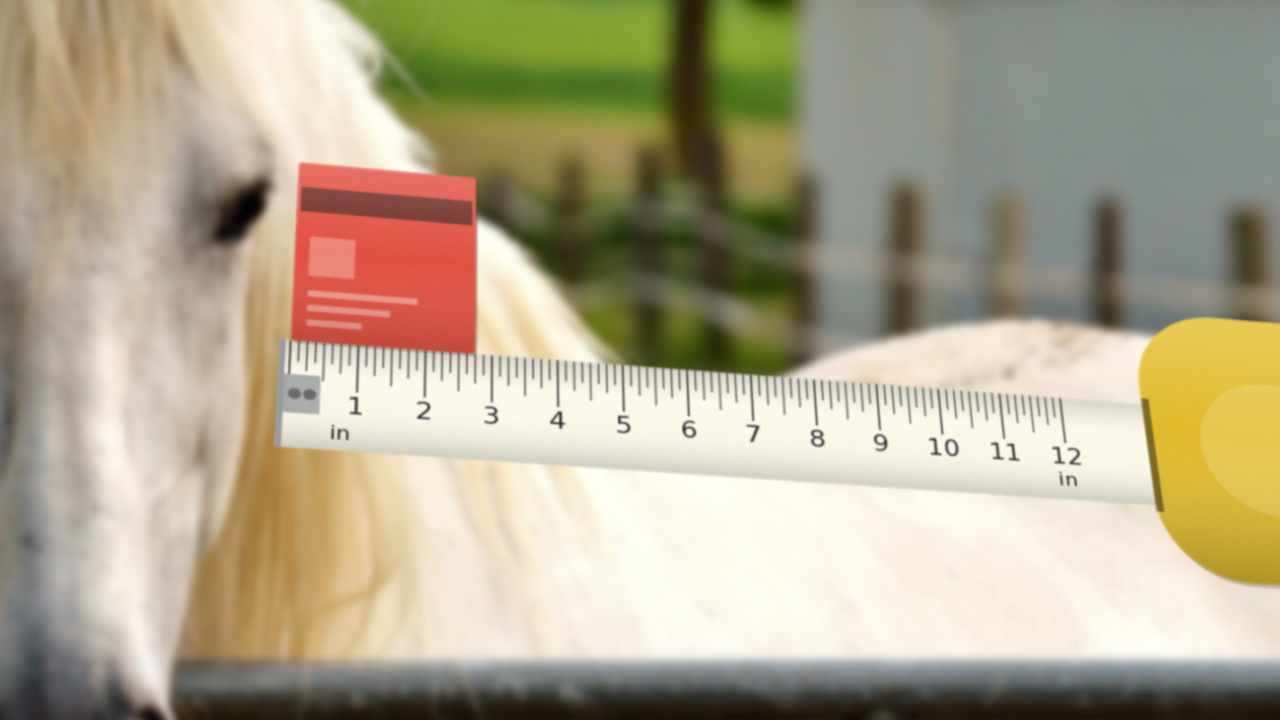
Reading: 2.75 in
